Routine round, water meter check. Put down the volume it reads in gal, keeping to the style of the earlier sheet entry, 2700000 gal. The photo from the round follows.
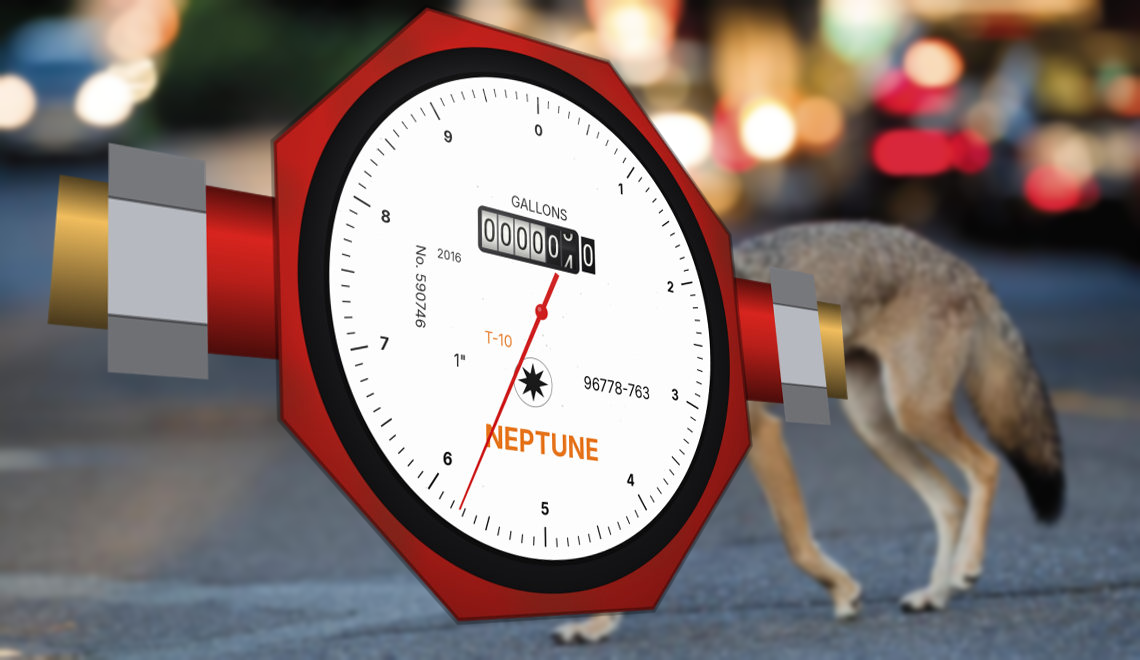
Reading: 35.7 gal
